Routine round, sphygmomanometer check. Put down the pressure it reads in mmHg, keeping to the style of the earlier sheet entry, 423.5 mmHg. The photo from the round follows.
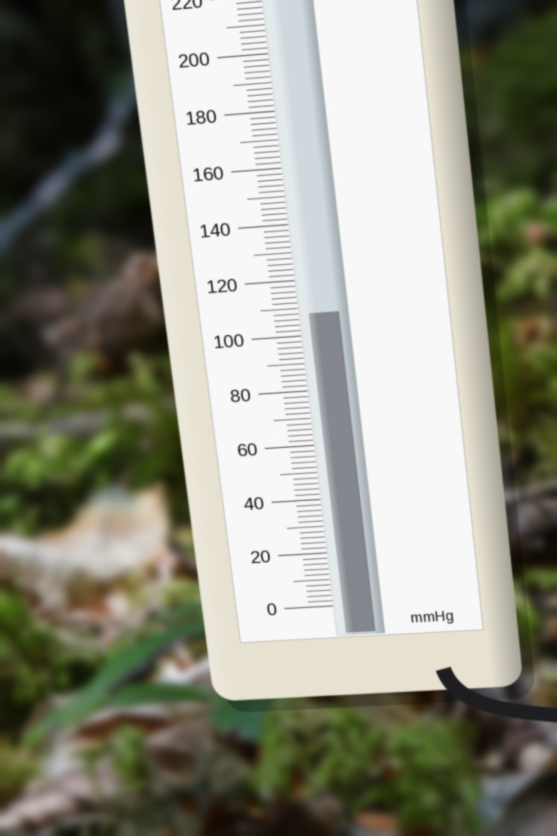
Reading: 108 mmHg
